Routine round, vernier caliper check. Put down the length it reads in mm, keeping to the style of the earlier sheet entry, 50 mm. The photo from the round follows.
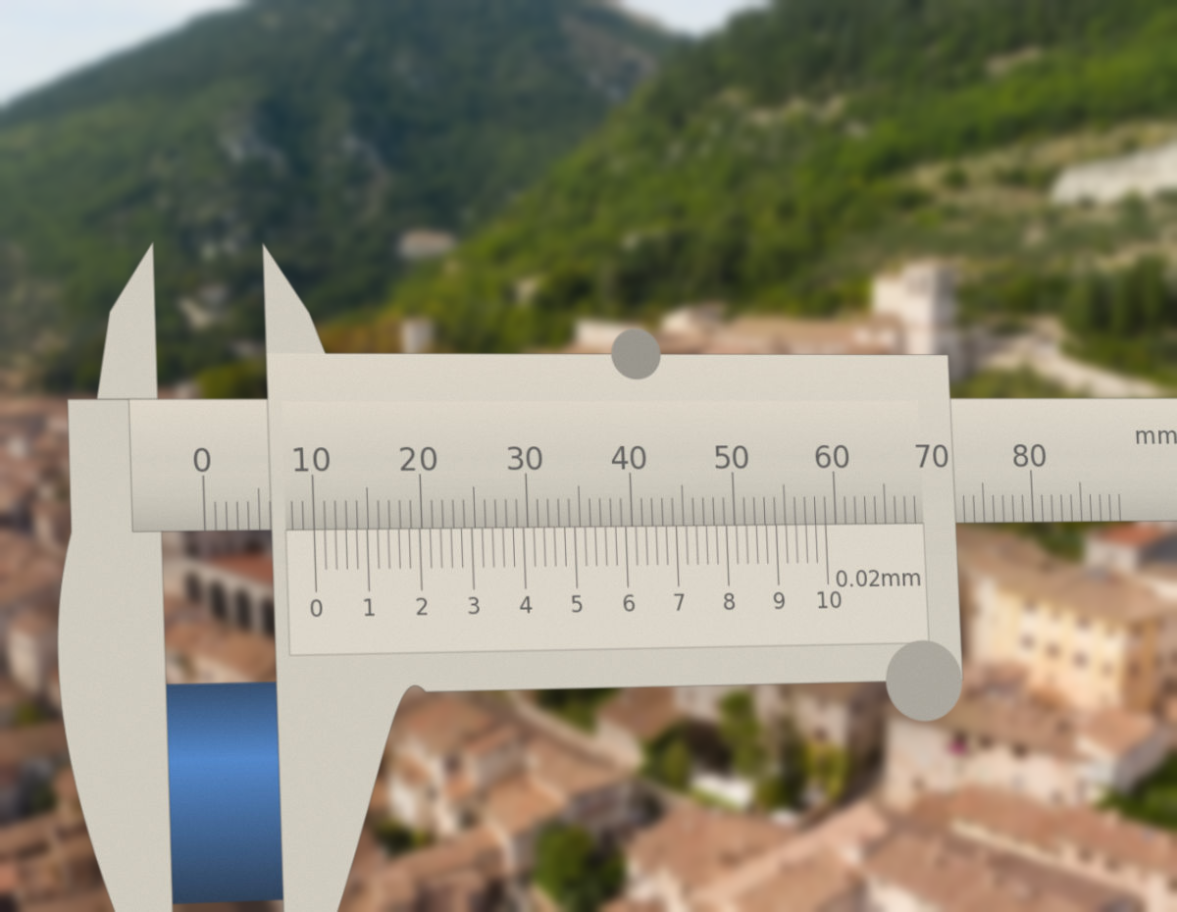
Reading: 10.0 mm
